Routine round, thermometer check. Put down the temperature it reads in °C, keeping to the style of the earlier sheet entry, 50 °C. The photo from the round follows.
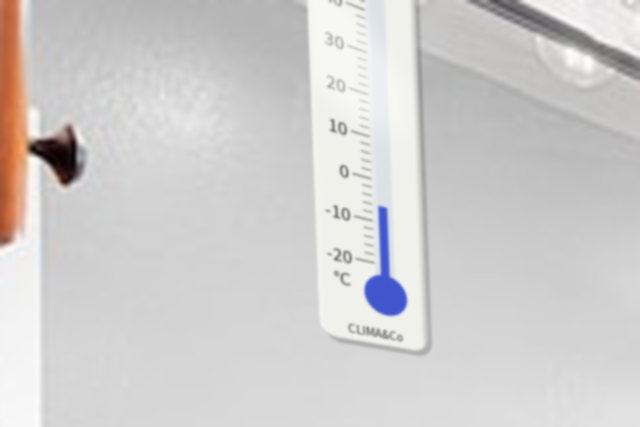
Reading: -6 °C
